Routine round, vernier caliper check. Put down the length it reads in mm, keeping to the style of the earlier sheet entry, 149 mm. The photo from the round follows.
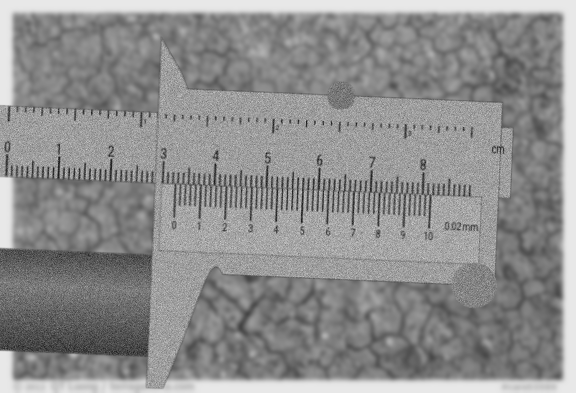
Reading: 32.5 mm
